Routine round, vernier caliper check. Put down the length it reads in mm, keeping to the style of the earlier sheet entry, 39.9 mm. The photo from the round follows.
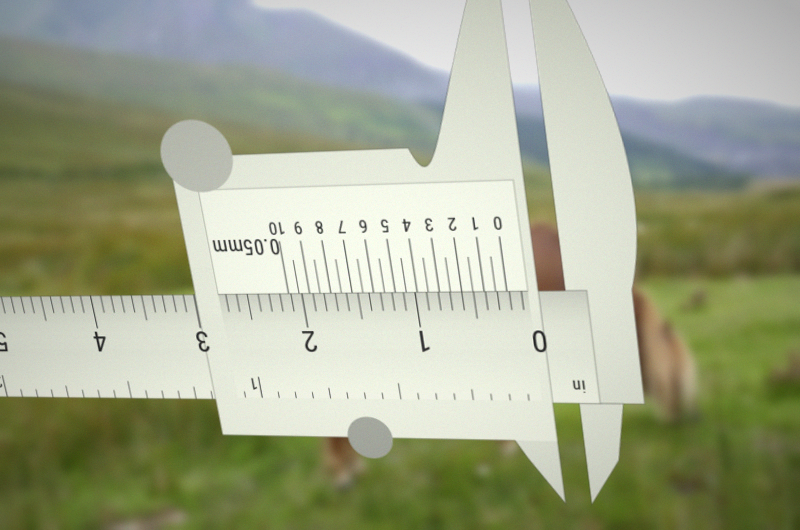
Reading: 2.2 mm
